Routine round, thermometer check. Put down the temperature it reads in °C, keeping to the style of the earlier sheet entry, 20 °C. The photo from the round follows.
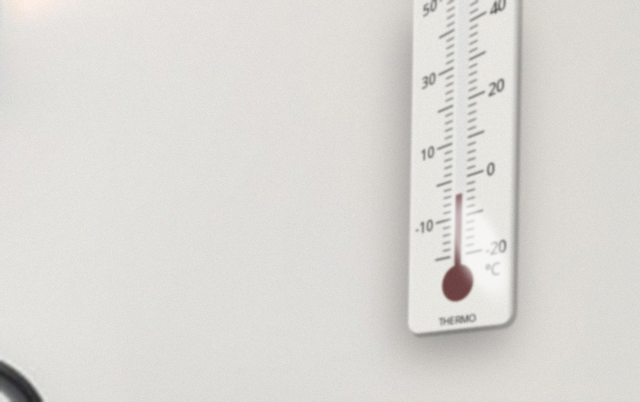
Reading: -4 °C
